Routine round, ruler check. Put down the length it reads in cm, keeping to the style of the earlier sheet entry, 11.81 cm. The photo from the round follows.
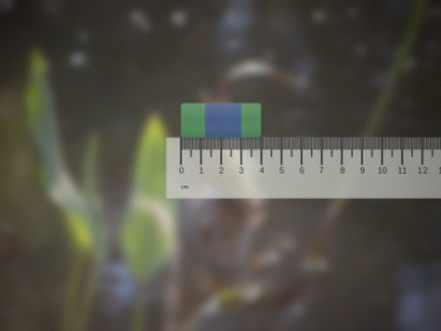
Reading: 4 cm
